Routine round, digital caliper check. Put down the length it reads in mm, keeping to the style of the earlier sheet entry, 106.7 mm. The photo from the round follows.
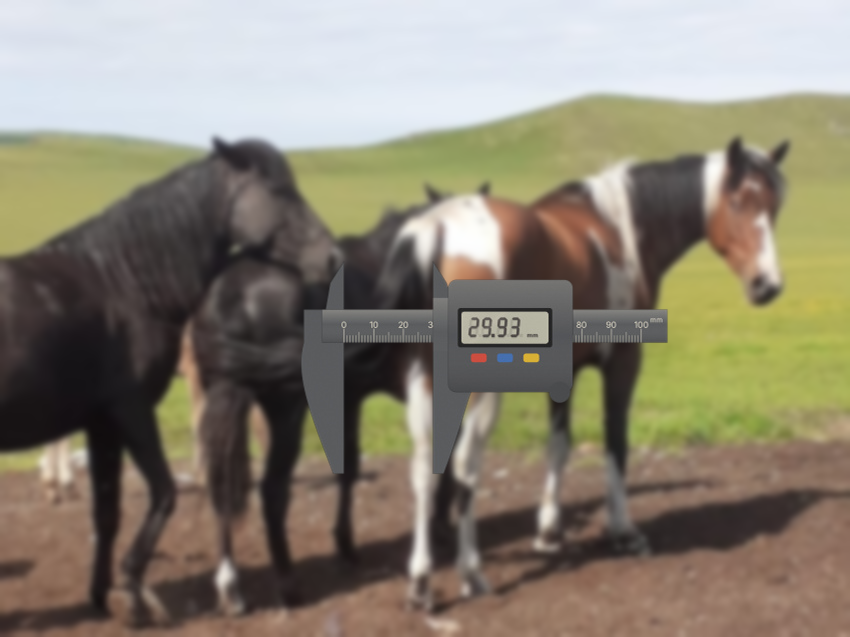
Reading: 29.93 mm
